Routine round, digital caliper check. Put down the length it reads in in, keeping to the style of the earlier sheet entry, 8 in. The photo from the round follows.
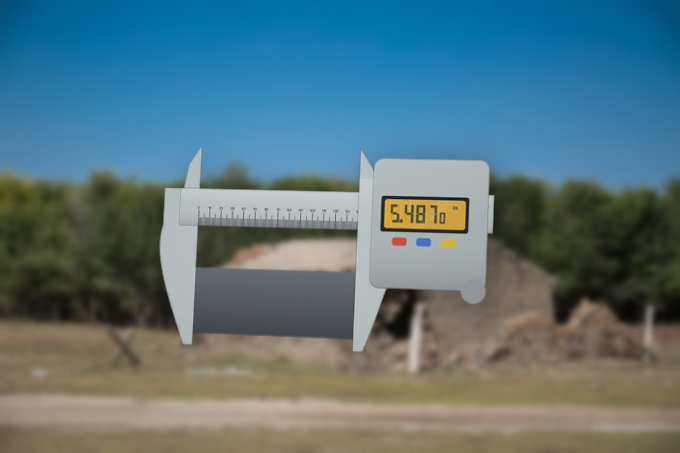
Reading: 5.4870 in
